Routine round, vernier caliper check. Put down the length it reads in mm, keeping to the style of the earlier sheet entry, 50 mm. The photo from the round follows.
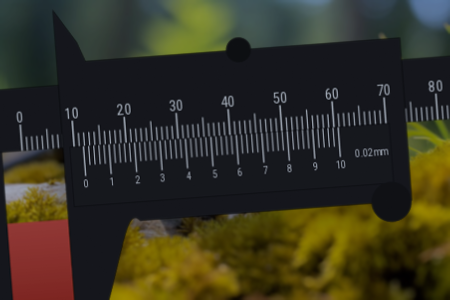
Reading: 11.8 mm
